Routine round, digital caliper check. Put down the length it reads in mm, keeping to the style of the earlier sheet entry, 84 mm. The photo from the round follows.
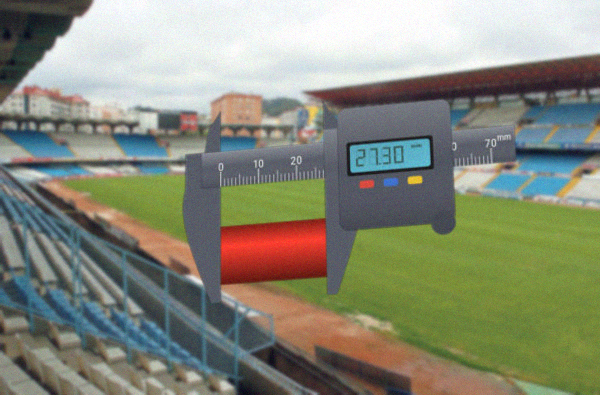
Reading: 27.30 mm
